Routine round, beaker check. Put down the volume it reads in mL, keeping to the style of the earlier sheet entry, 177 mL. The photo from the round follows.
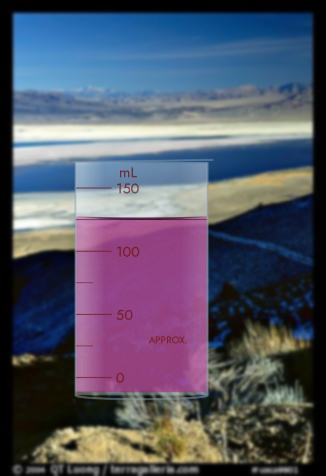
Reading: 125 mL
